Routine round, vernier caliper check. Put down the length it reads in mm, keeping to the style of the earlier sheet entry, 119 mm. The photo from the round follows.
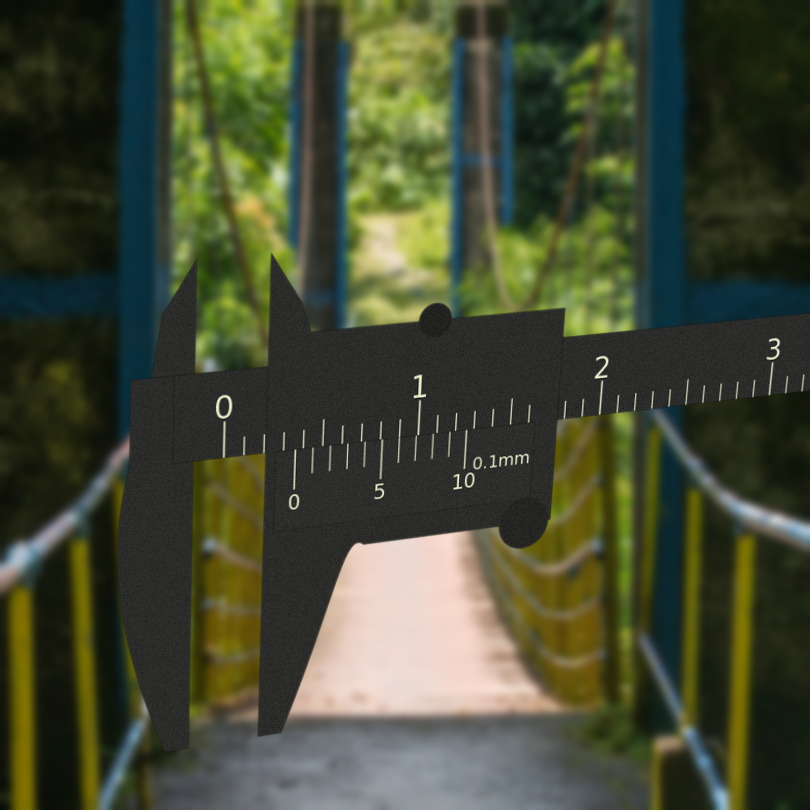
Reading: 3.6 mm
